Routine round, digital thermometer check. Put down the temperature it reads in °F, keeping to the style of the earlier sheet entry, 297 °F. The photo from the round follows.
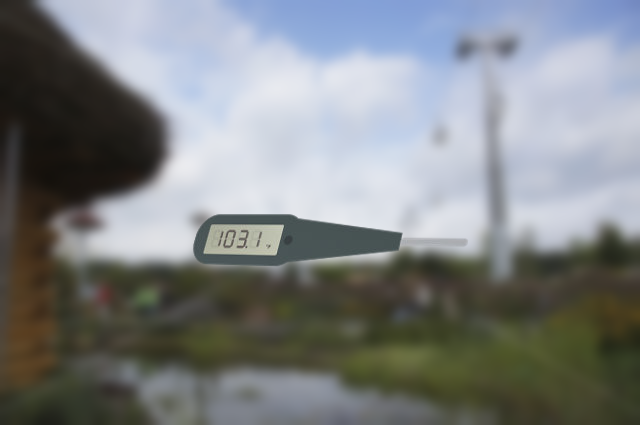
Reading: 103.1 °F
